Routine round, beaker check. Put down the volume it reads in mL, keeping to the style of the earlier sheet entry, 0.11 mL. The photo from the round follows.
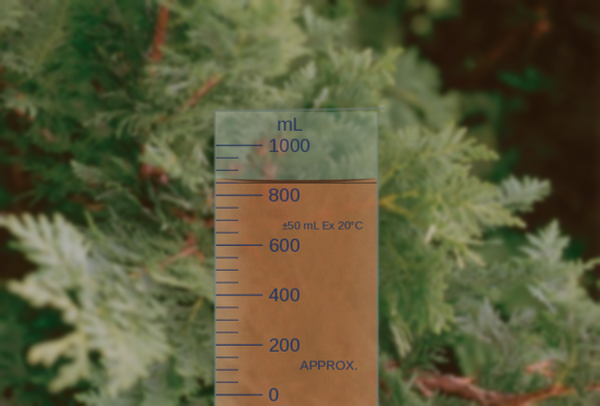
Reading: 850 mL
